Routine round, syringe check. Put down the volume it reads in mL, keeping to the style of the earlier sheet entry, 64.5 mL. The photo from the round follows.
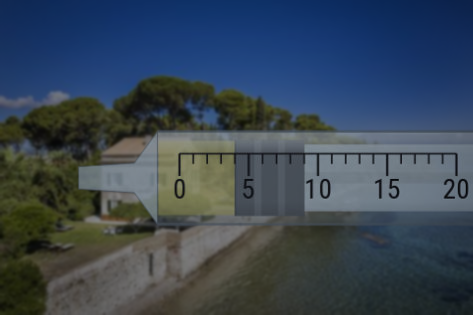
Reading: 4 mL
